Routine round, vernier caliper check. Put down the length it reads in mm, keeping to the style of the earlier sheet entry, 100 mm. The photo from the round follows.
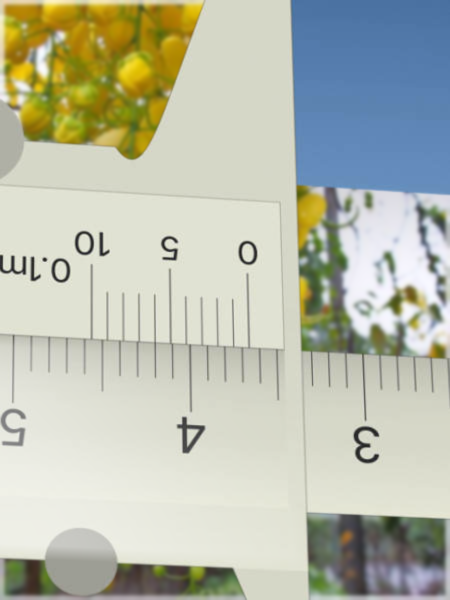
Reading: 36.6 mm
